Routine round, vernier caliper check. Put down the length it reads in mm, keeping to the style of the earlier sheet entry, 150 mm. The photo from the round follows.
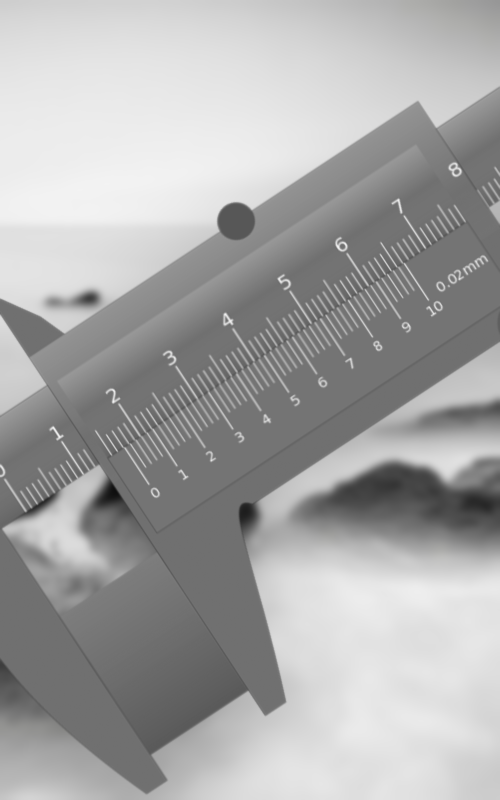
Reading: 17.2 mm
